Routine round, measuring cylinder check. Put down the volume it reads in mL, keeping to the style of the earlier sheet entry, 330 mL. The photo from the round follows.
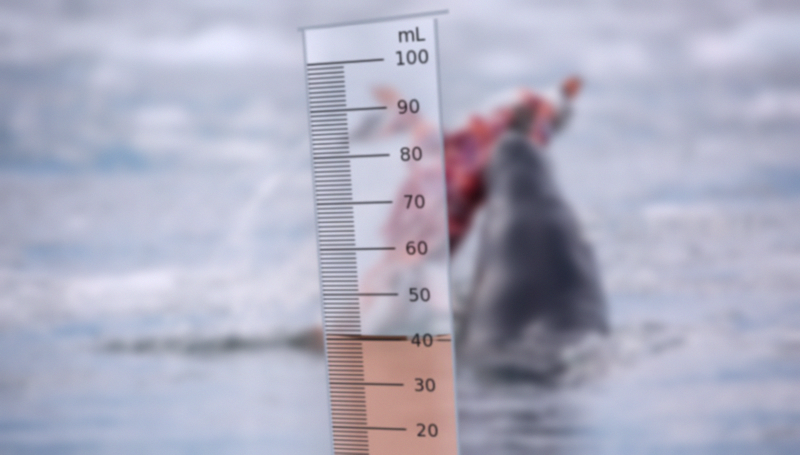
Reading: 40 mL
